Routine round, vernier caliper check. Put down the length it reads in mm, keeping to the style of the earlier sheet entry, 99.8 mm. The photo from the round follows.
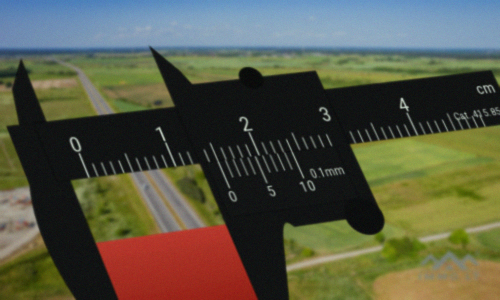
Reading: 15.0 mm
